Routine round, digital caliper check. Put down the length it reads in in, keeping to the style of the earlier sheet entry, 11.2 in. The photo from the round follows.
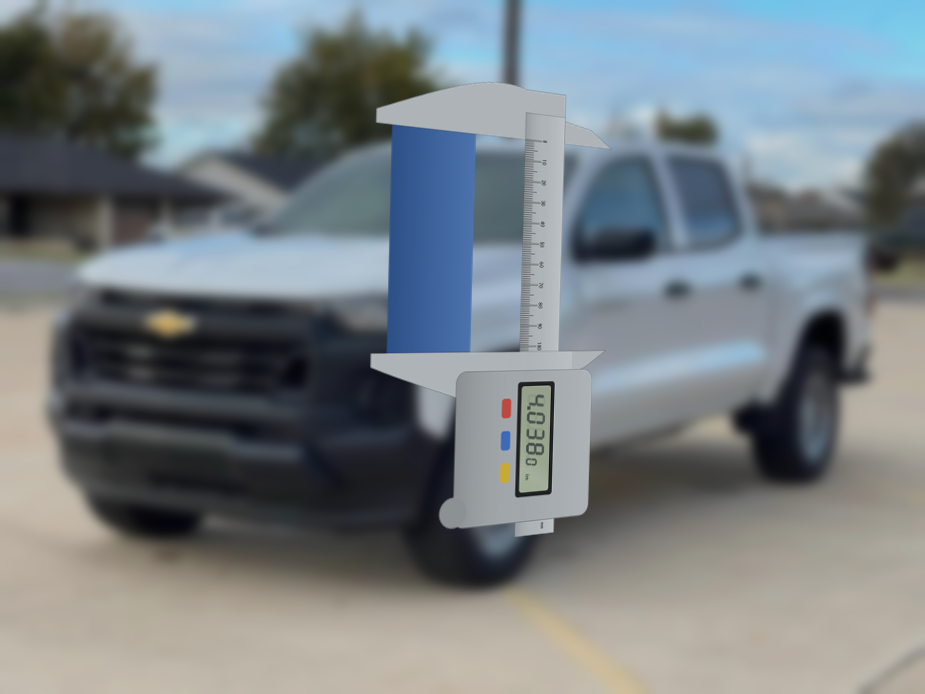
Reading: 4.0380 in
